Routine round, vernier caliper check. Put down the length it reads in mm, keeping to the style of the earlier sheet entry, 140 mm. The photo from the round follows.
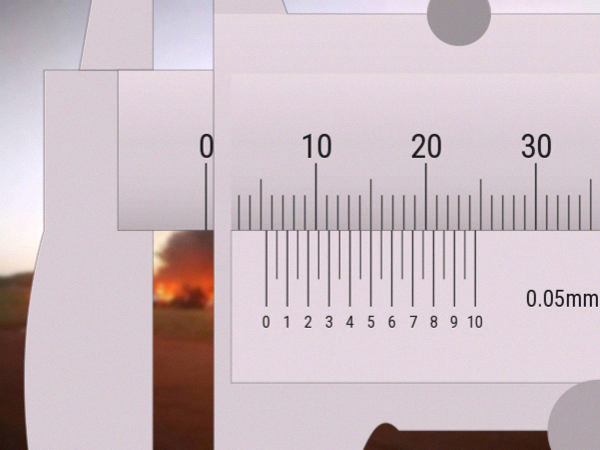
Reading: 5.5 mm
